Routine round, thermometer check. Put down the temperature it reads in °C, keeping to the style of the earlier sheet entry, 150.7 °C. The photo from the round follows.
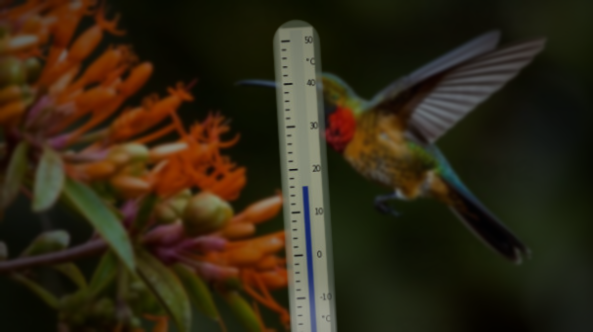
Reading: 16 °C
